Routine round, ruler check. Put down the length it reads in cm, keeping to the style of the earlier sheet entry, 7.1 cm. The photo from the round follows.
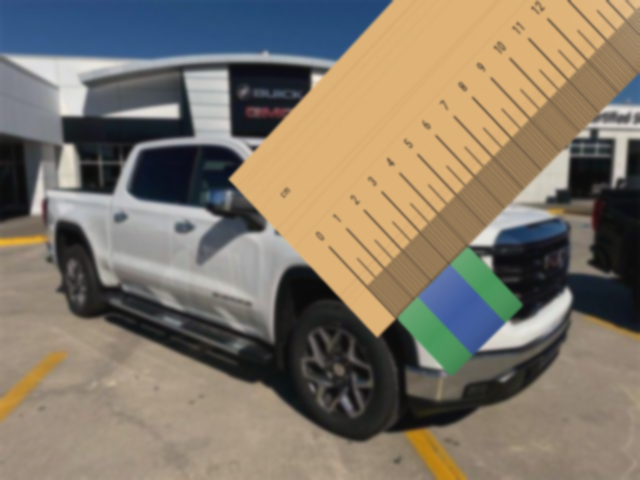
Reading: 4 cm
